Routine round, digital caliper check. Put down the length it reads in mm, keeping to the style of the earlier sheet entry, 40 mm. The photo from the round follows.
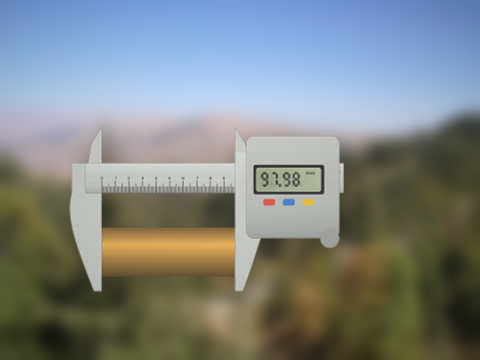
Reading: 97.98 mm
